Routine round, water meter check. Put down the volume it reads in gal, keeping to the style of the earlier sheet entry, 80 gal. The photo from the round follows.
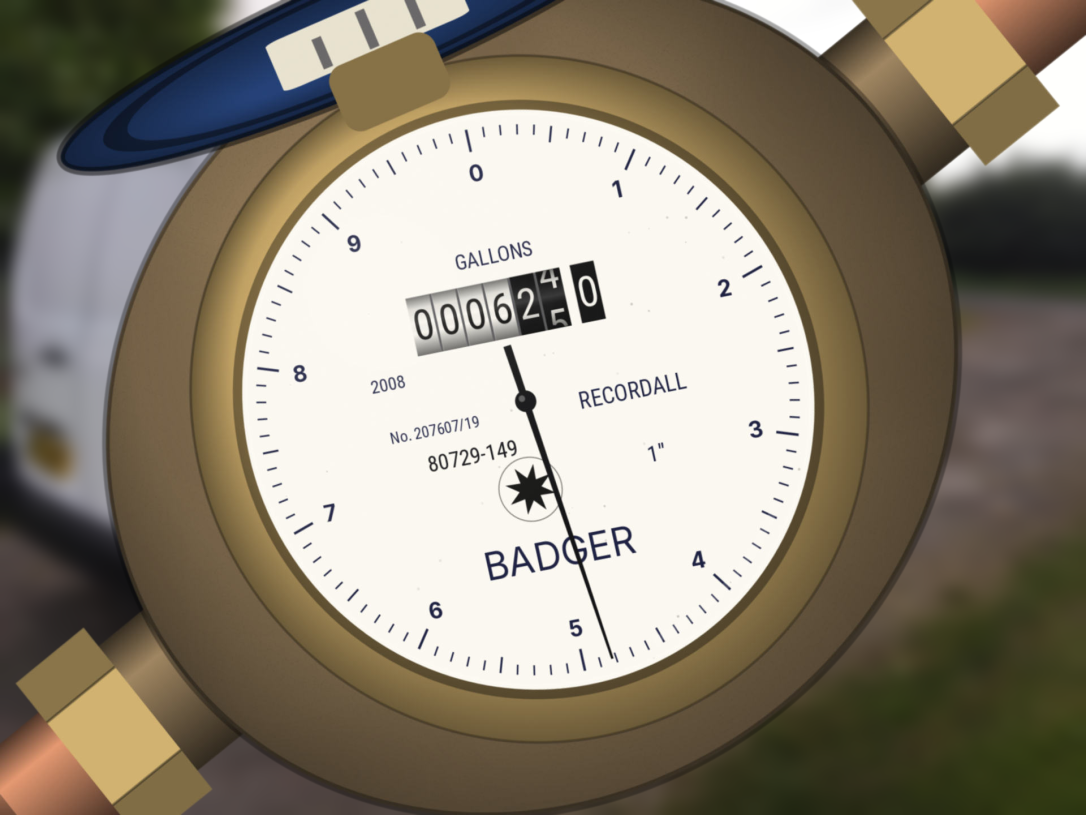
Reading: 6244.8 gal
